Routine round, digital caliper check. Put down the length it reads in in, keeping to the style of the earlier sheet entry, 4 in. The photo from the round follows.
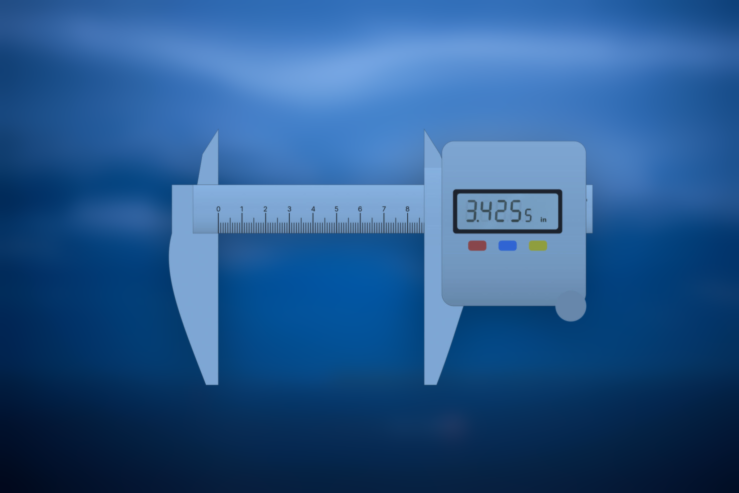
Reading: 3.4255 in
